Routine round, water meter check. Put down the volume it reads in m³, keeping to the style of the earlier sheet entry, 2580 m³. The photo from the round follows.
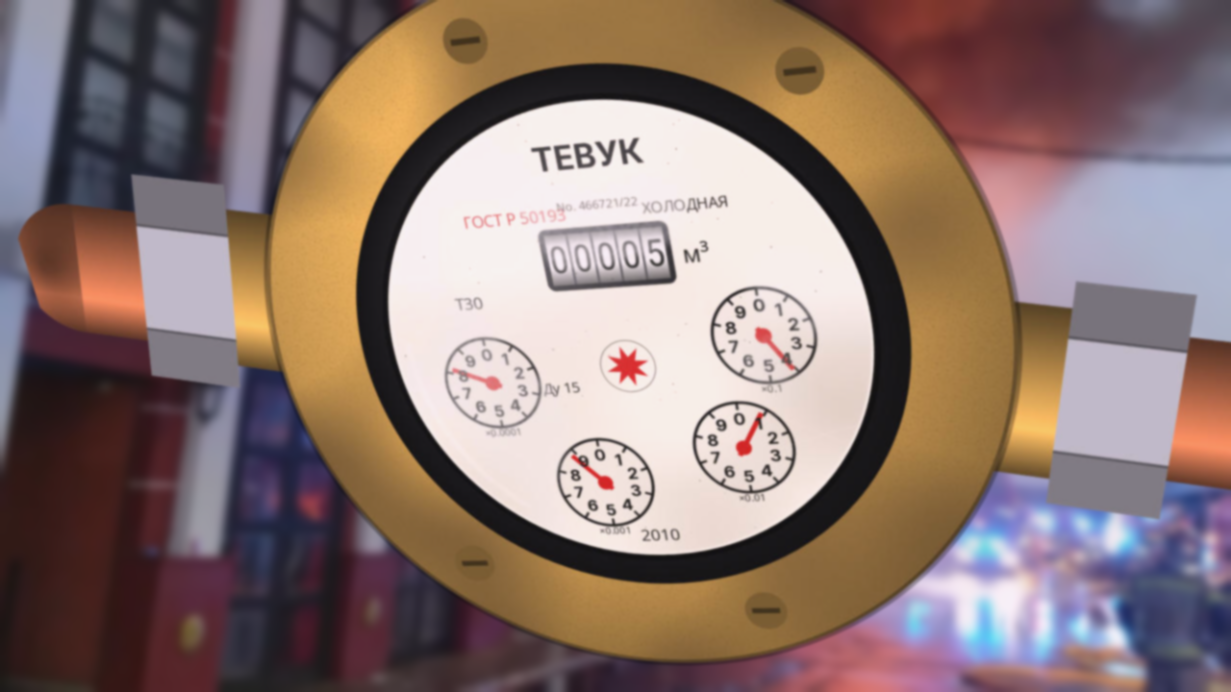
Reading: 5.4088 m³
